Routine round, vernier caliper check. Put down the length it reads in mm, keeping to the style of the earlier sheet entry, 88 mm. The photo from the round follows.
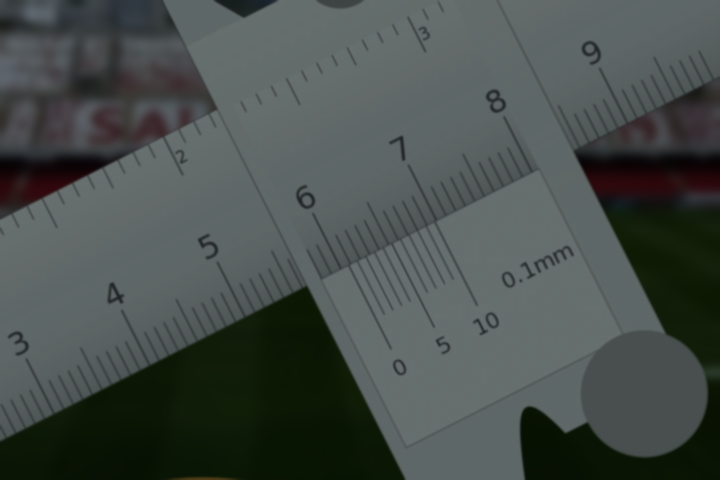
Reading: 60.8 mm
